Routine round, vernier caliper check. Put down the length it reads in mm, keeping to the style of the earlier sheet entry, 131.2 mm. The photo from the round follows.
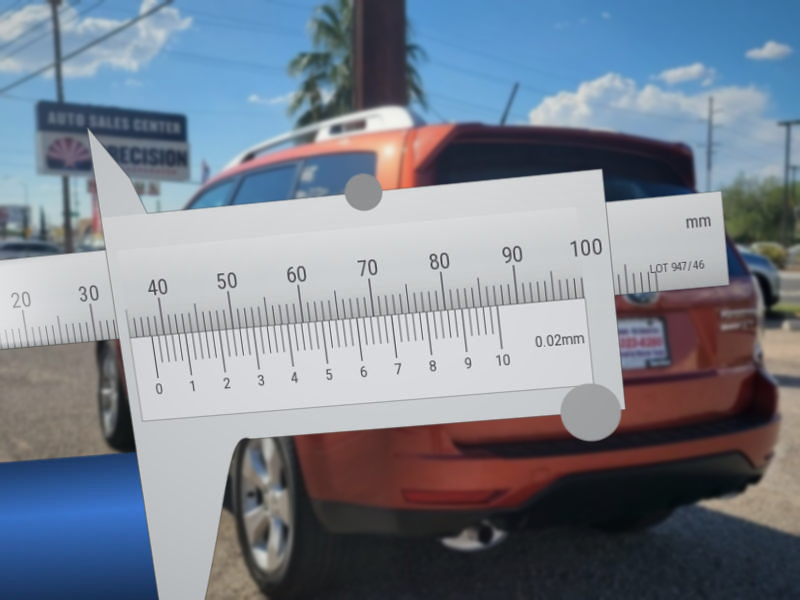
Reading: 38.2 mm
